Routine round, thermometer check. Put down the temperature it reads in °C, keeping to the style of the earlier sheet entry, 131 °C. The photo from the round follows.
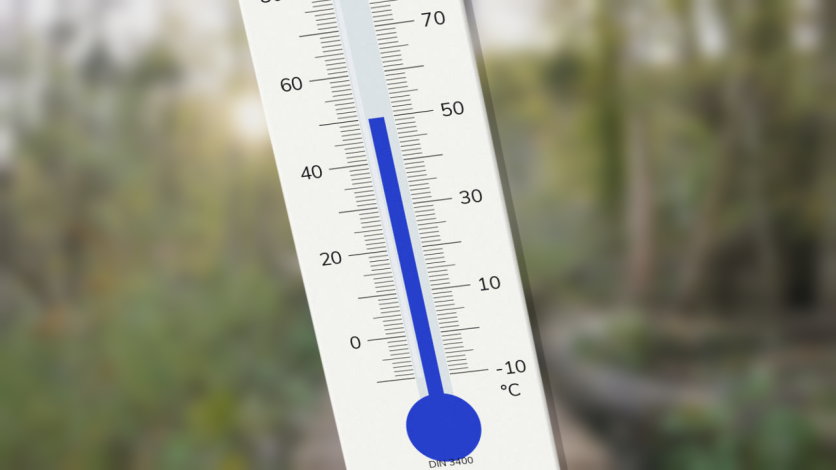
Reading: 50 °C
